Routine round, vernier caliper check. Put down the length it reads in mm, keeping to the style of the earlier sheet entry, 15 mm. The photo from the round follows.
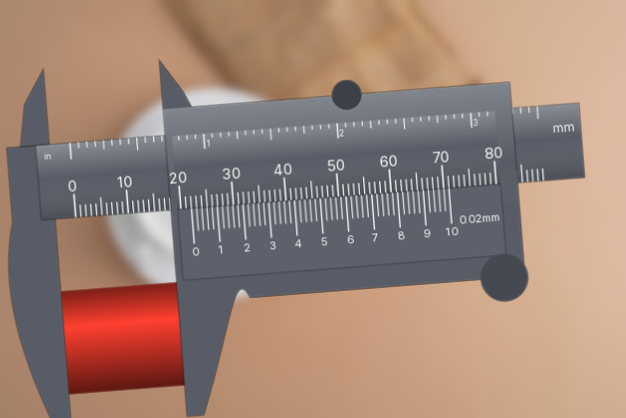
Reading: 22.0 mm
